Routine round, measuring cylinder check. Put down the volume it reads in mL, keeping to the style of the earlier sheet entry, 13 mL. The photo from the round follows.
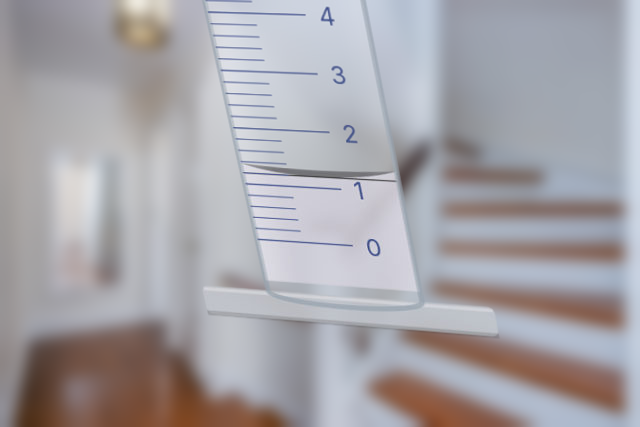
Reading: 1.2 mL
